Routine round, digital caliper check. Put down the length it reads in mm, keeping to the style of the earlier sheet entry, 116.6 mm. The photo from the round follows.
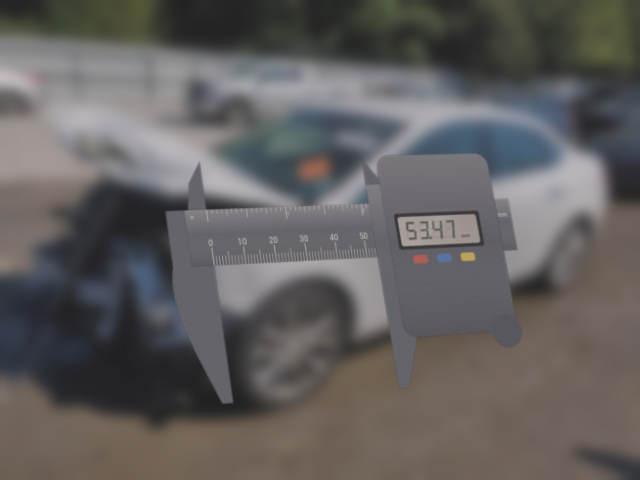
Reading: 53.47 mm
